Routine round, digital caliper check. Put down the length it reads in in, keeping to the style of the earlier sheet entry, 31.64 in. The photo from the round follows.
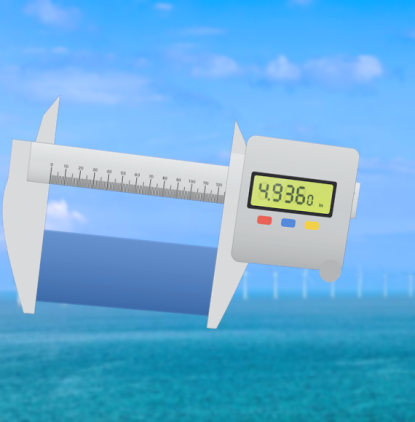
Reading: 4.9360 in
